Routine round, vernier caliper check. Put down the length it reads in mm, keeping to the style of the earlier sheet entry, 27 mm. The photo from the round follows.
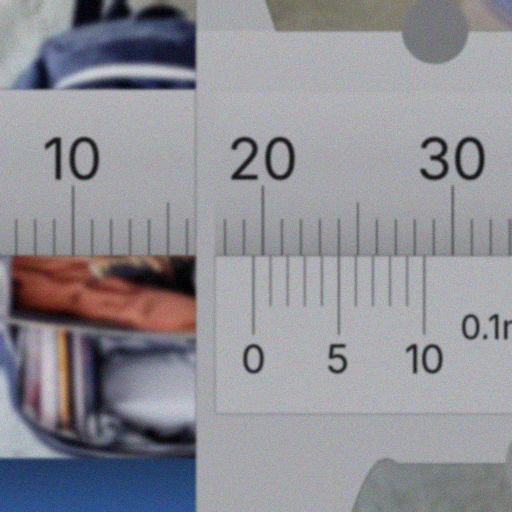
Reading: 19.5 mm
